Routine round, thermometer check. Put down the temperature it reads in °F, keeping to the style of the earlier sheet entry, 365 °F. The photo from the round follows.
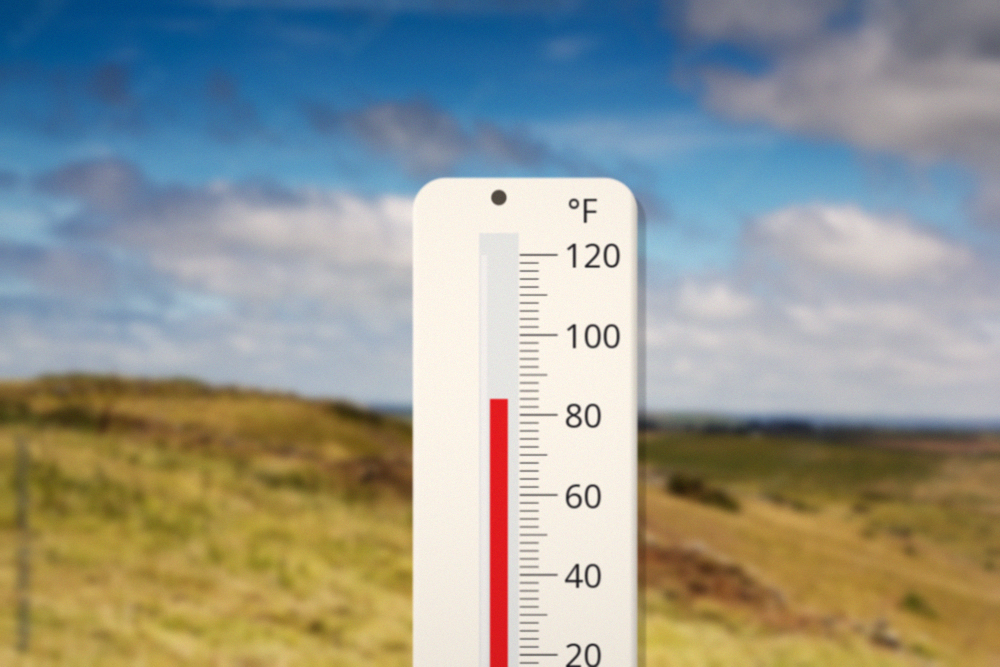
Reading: 84 °F
